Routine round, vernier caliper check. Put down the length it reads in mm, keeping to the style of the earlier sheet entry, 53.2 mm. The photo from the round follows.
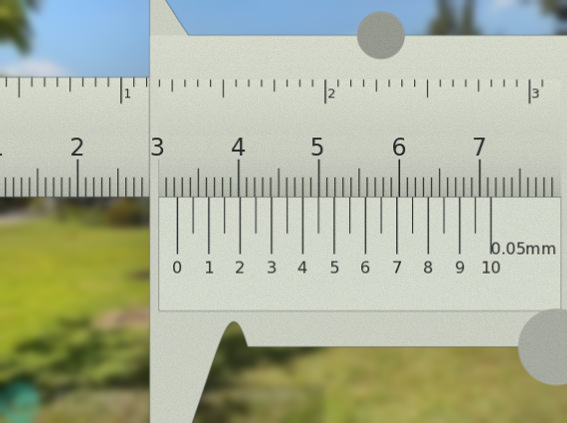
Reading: 32.4 mm
